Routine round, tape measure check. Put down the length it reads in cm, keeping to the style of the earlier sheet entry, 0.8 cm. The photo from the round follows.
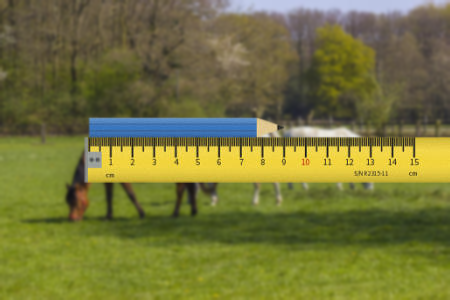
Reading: 9 cm
